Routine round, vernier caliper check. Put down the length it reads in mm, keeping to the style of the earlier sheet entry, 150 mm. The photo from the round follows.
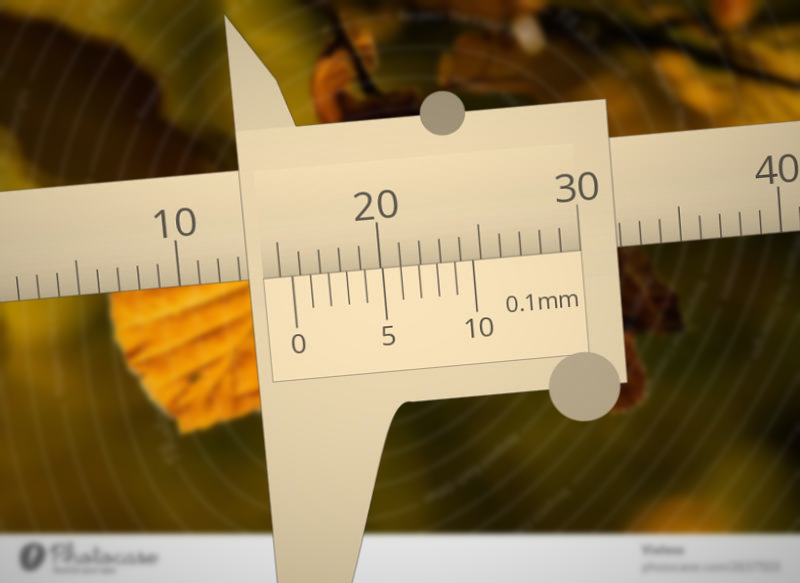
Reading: 15.6 mm
